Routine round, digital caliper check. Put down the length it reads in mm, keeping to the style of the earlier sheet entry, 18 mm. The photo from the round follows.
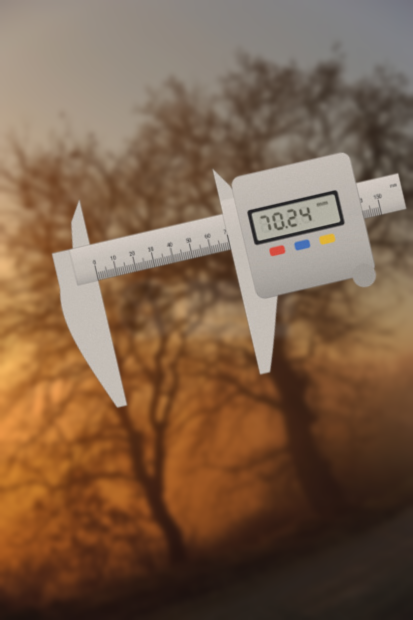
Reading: 70.24 mm
